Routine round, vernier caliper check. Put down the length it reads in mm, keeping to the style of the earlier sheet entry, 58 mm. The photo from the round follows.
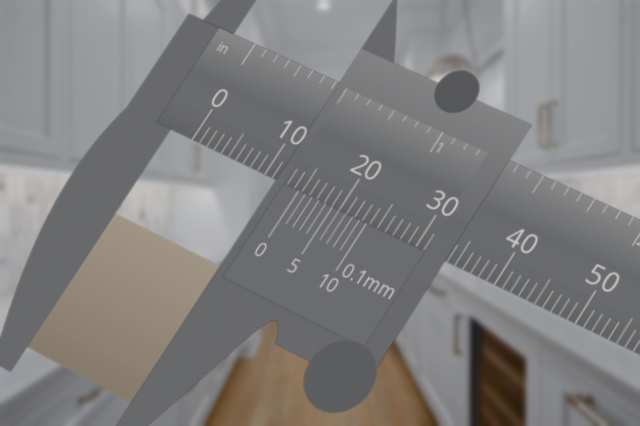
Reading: 14.6 mm
